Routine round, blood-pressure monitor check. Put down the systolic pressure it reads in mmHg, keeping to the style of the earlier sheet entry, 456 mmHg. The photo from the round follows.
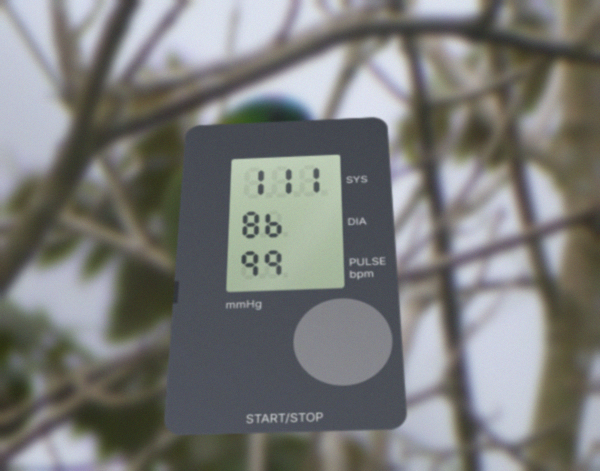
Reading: 111 mmHg
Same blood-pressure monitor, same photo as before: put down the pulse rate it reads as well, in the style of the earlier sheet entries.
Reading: 99 bpm
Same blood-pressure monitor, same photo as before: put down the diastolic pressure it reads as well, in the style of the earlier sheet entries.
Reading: 86 mmHg
